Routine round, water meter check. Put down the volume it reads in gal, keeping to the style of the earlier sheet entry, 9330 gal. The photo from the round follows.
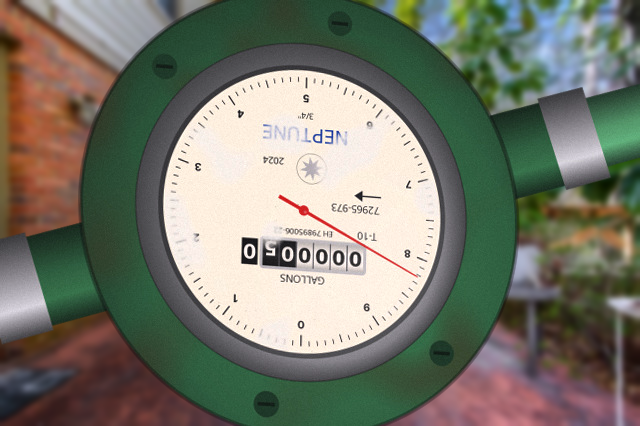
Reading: 48.2 gal
